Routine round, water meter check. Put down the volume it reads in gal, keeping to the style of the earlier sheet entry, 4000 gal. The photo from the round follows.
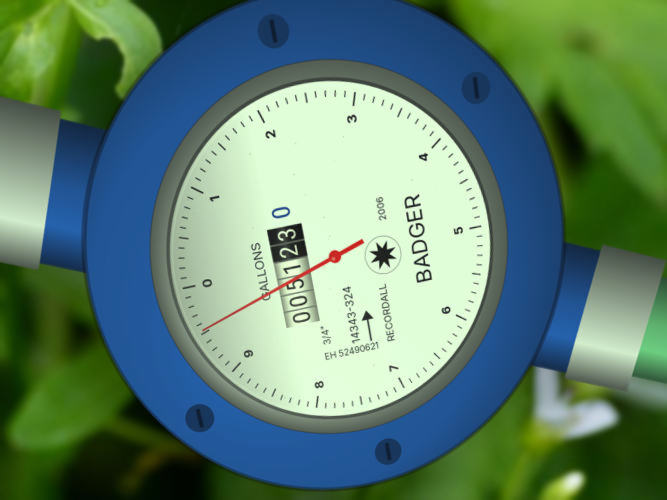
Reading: 51229.5 gal
